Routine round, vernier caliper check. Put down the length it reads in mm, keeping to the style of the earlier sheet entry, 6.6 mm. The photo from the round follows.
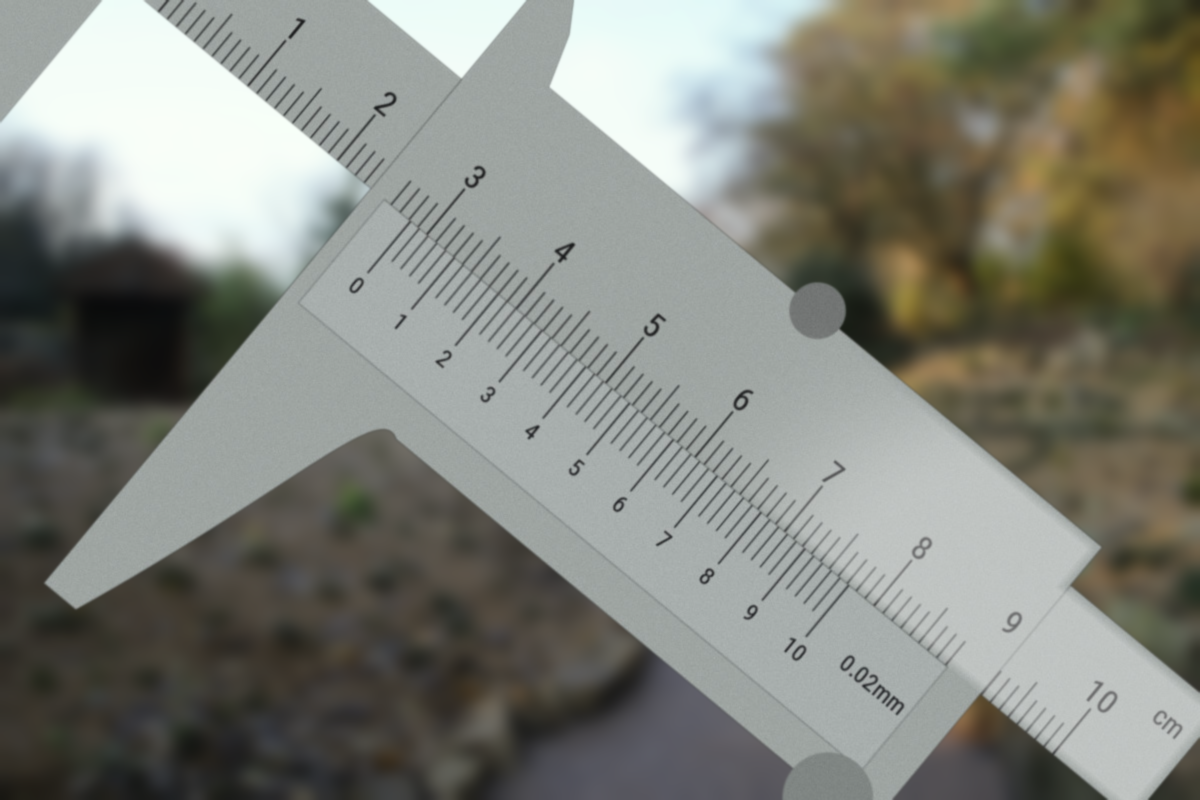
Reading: 28.2 mm
